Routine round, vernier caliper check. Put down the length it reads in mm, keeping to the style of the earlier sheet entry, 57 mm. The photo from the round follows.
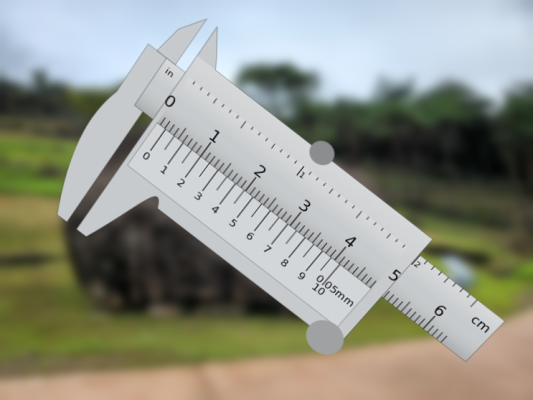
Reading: 2.2 mm
